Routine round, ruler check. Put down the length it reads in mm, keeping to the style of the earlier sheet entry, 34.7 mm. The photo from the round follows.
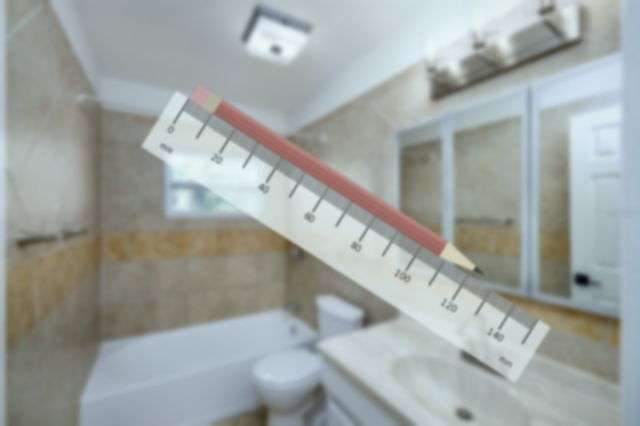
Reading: 125 mm
